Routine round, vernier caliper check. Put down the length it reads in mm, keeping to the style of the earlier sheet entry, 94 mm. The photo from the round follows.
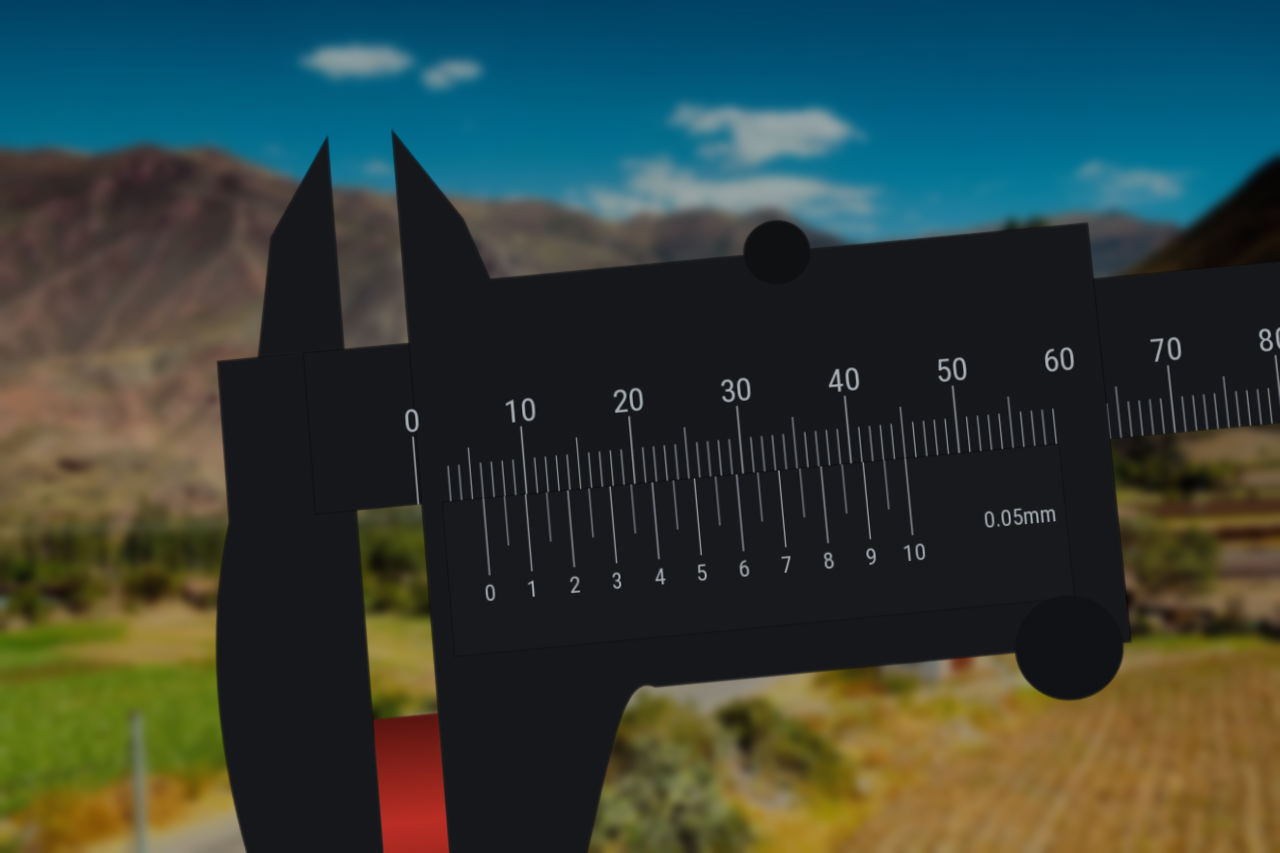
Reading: 6.0 mm
